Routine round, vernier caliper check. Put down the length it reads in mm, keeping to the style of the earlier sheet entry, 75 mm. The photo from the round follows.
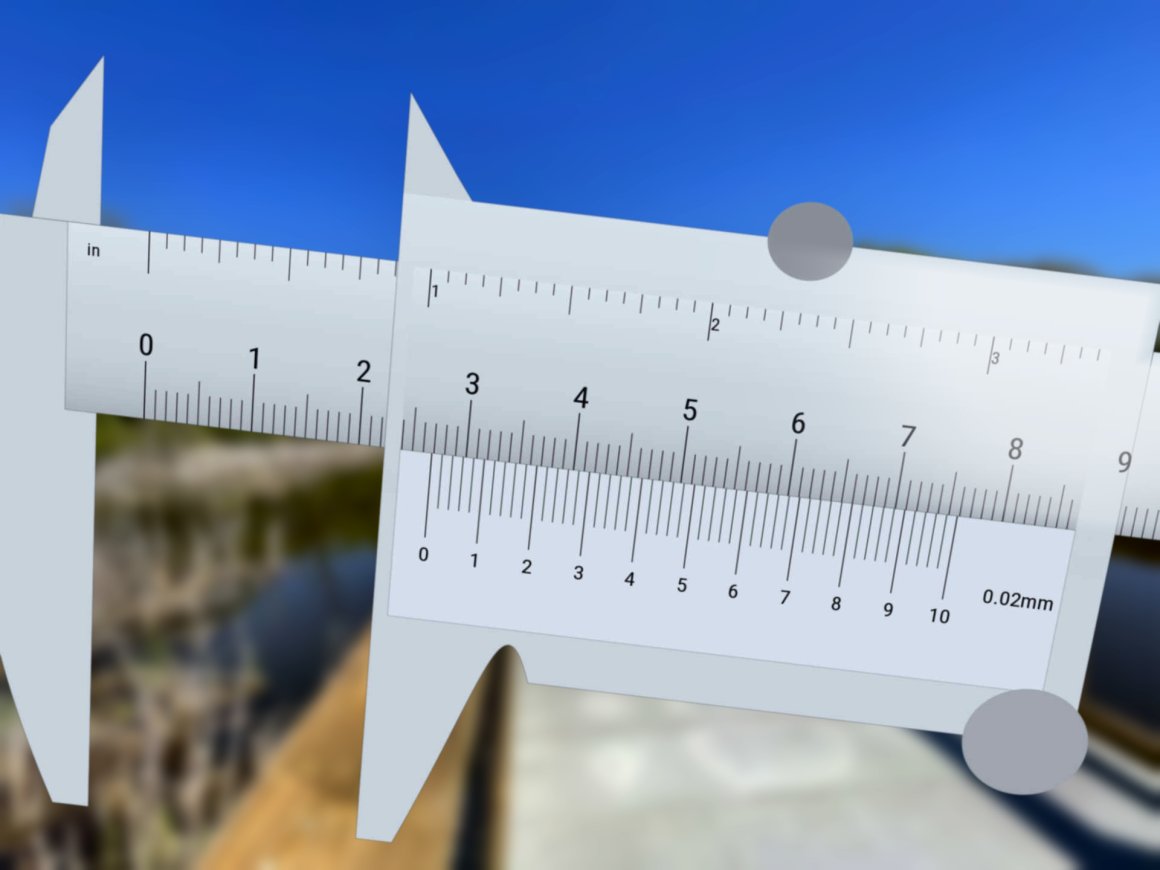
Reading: 26.8 mm
